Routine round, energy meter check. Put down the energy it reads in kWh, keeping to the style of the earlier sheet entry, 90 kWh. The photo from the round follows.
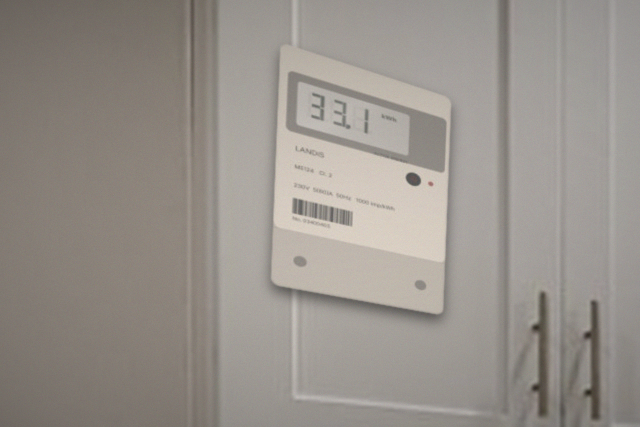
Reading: 33.1 kWh
